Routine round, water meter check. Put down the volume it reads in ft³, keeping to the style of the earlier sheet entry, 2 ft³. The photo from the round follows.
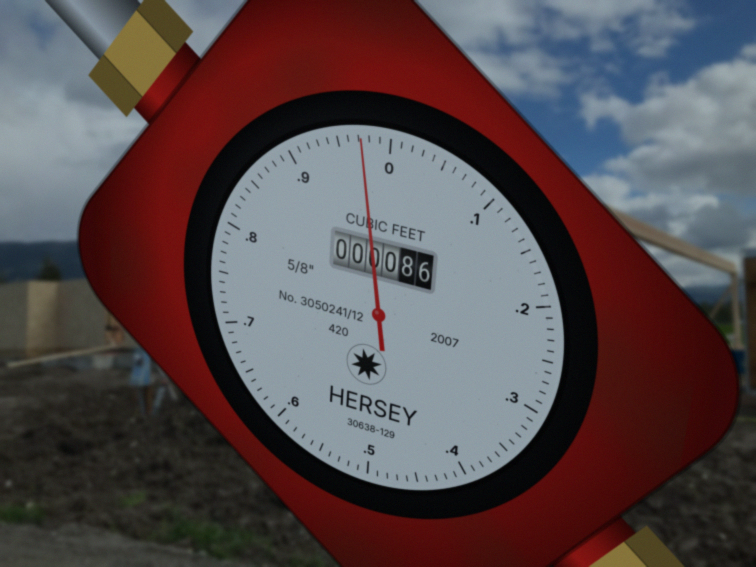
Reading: 85.97 ft³
